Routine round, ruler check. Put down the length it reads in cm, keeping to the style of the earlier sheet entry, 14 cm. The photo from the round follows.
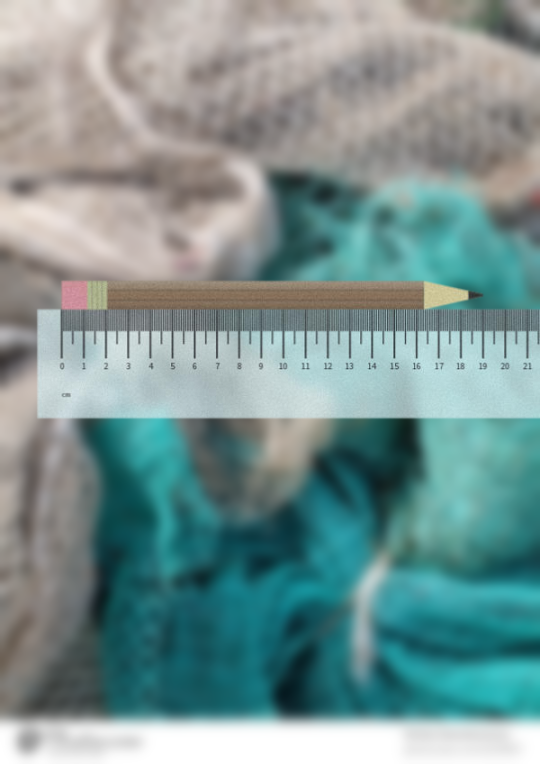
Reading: 19 cm
